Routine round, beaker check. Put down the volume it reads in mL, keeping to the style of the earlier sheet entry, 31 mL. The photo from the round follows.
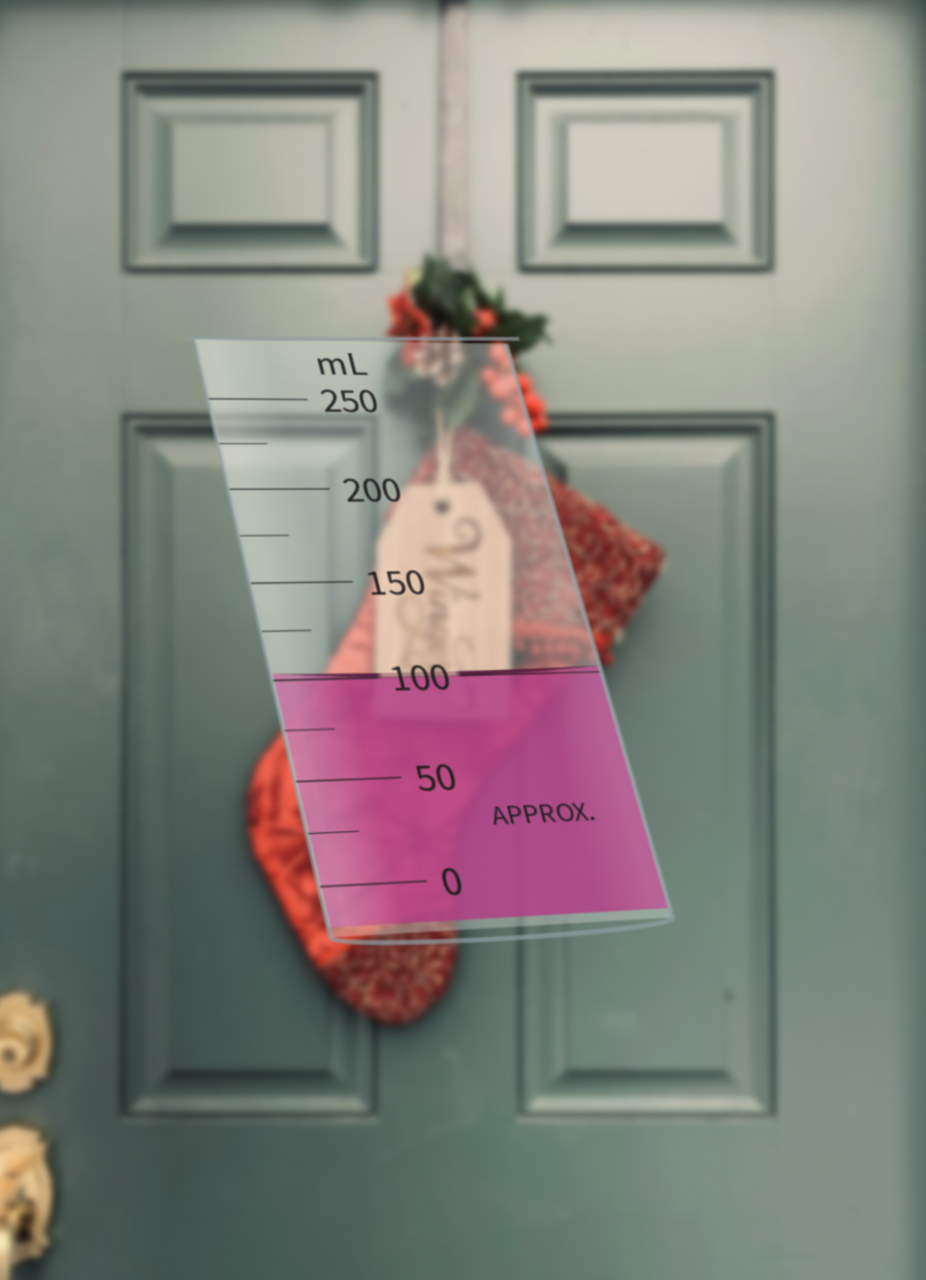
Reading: 100 mL
